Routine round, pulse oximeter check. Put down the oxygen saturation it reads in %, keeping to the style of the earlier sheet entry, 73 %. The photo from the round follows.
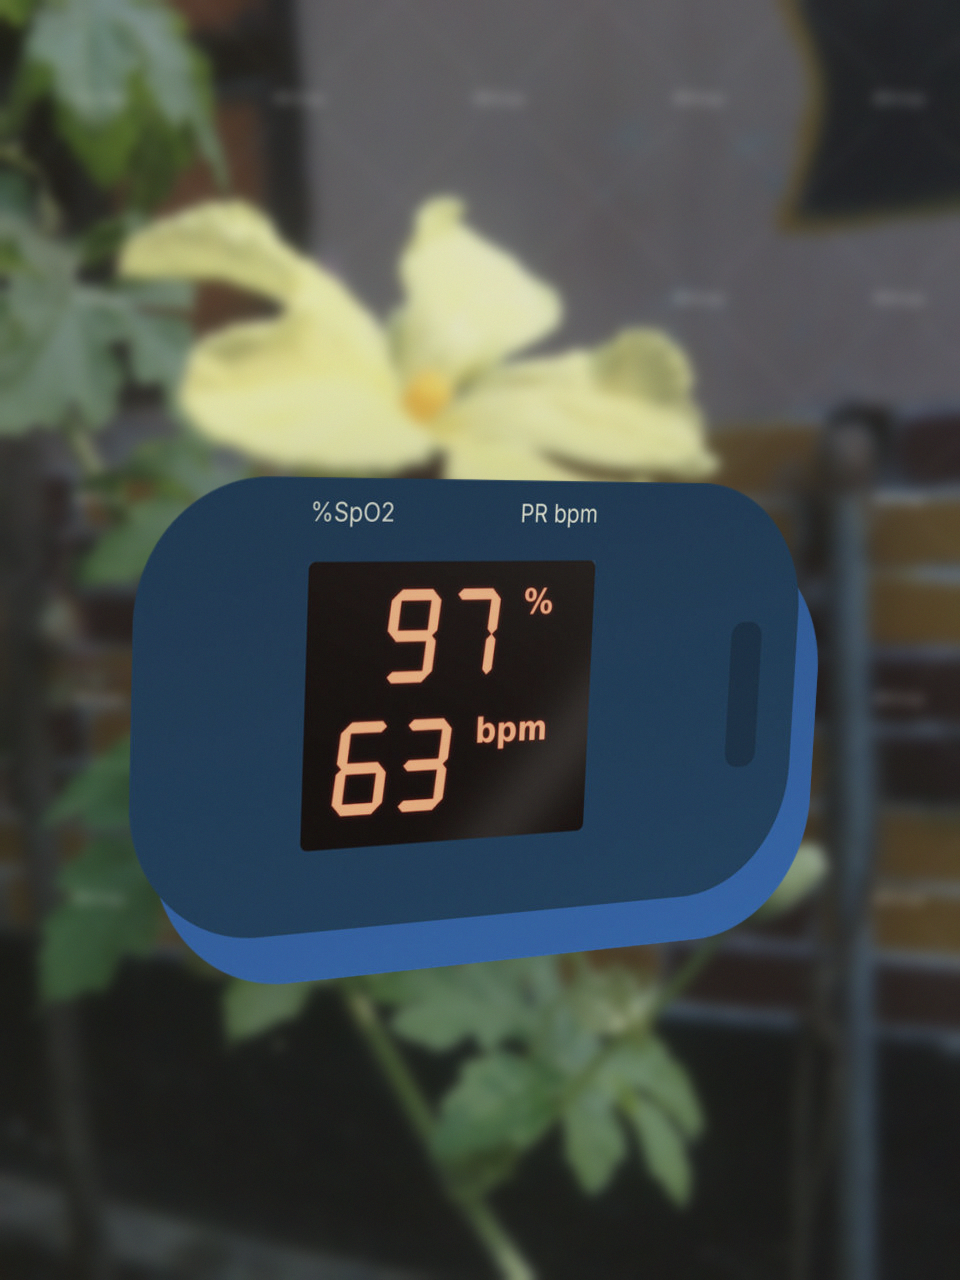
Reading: 97 %
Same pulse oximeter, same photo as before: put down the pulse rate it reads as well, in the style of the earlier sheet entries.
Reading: 63 bpm
